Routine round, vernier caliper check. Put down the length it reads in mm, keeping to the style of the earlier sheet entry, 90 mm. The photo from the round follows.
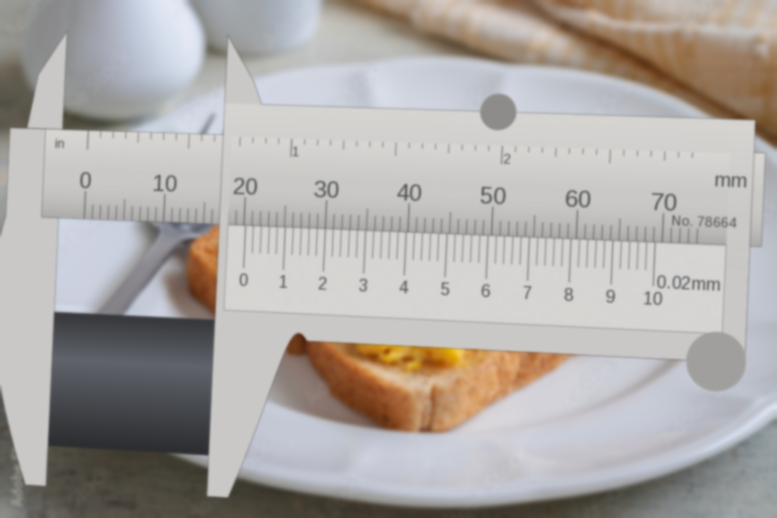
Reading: 20.2 mm
